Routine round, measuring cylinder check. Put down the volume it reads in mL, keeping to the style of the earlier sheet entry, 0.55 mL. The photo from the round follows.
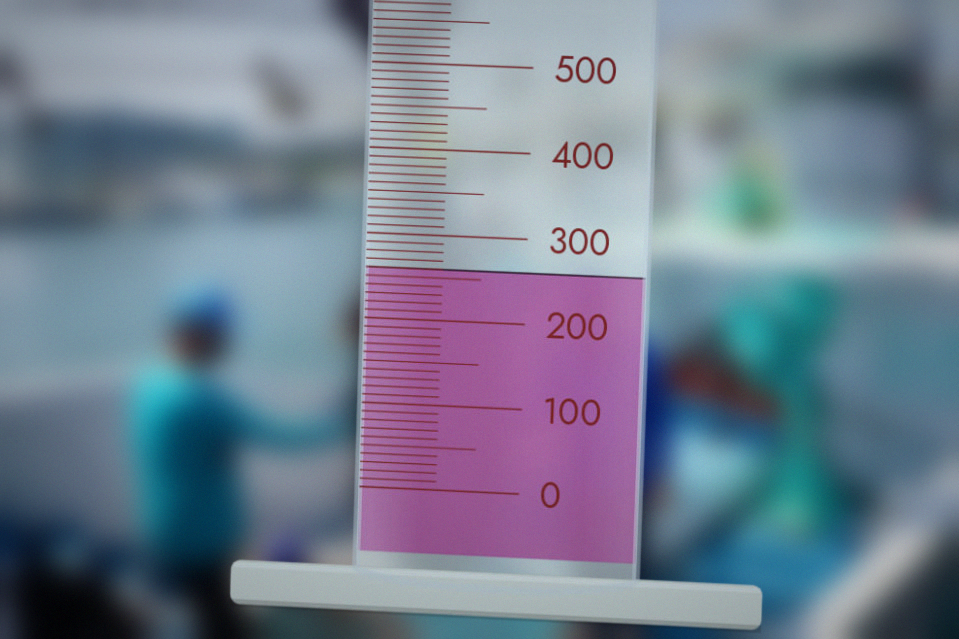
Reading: 260 mL
